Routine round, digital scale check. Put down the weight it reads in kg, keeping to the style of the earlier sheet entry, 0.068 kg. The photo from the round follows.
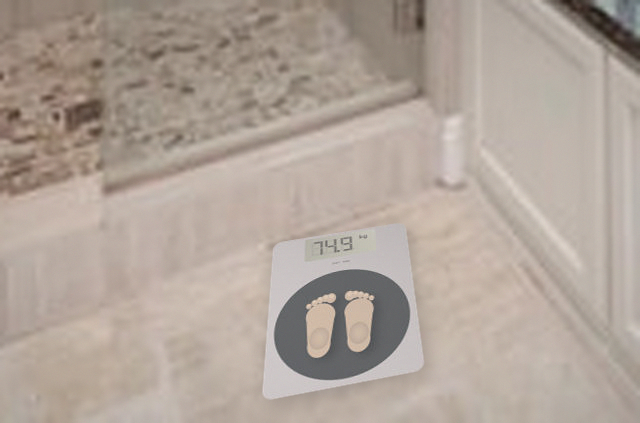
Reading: 74.9 kg
